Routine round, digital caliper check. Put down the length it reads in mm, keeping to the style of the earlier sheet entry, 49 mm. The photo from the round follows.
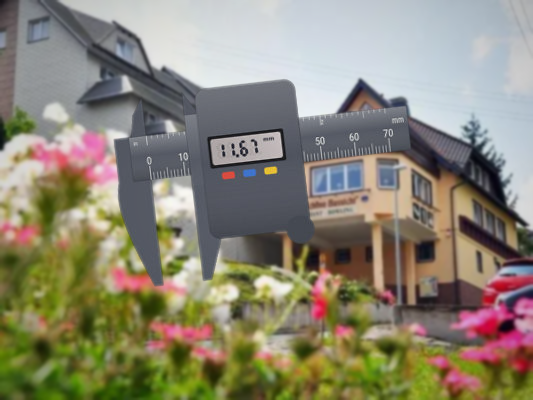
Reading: 11.67 mm
